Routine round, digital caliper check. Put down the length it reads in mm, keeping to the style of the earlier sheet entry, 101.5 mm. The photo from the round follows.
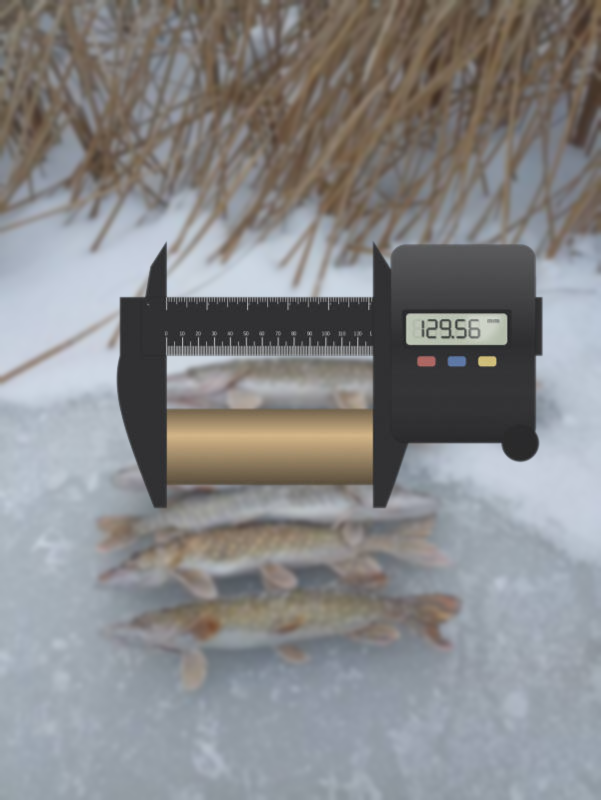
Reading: 129.56 mm
